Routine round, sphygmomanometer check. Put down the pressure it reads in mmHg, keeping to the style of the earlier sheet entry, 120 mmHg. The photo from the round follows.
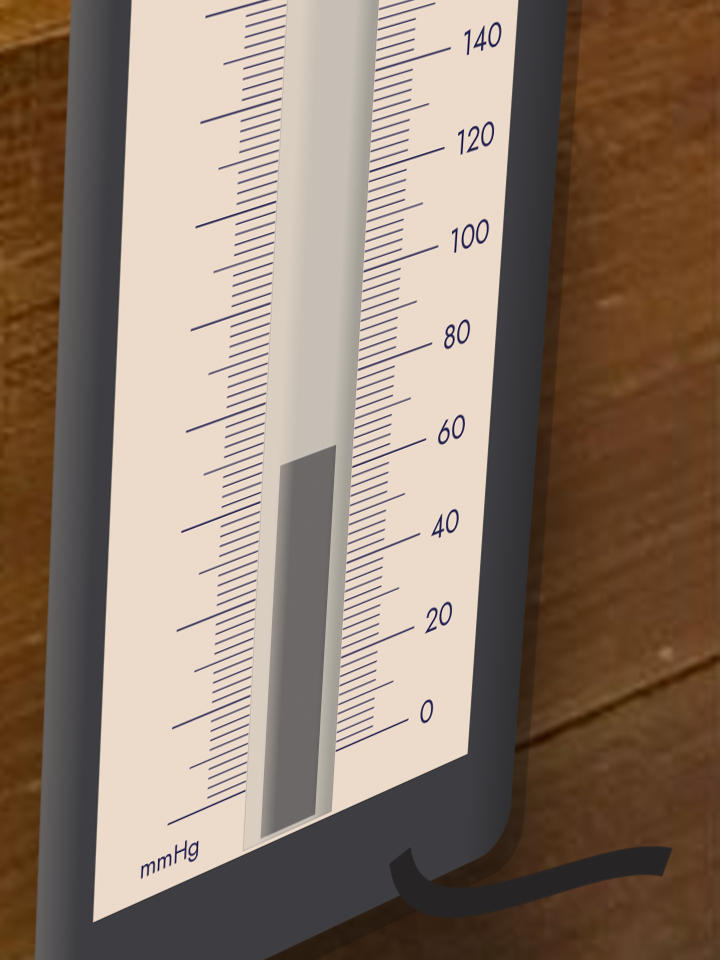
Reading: 66 mmHg
